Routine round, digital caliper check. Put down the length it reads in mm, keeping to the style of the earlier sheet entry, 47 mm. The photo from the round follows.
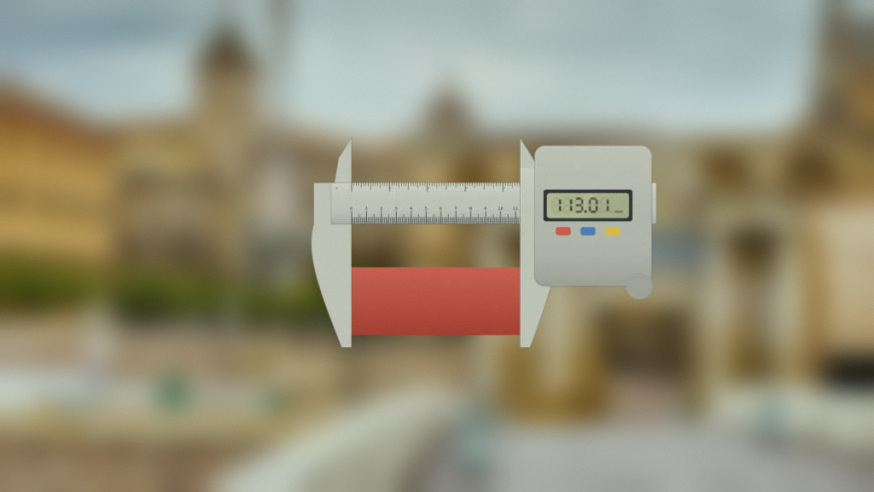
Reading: 113.01 mm
